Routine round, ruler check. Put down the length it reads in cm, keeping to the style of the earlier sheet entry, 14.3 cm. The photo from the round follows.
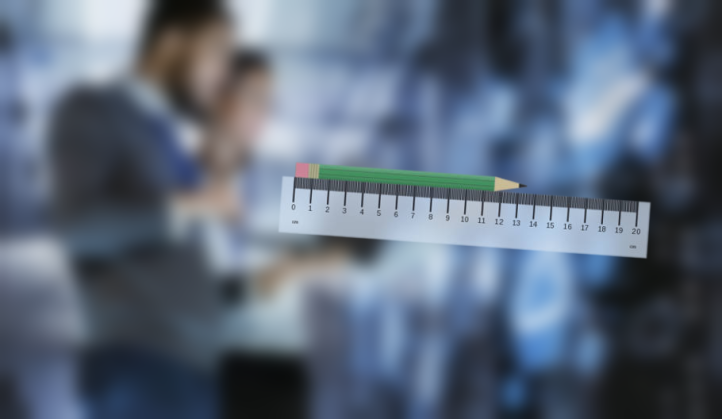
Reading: 13.5 cm
